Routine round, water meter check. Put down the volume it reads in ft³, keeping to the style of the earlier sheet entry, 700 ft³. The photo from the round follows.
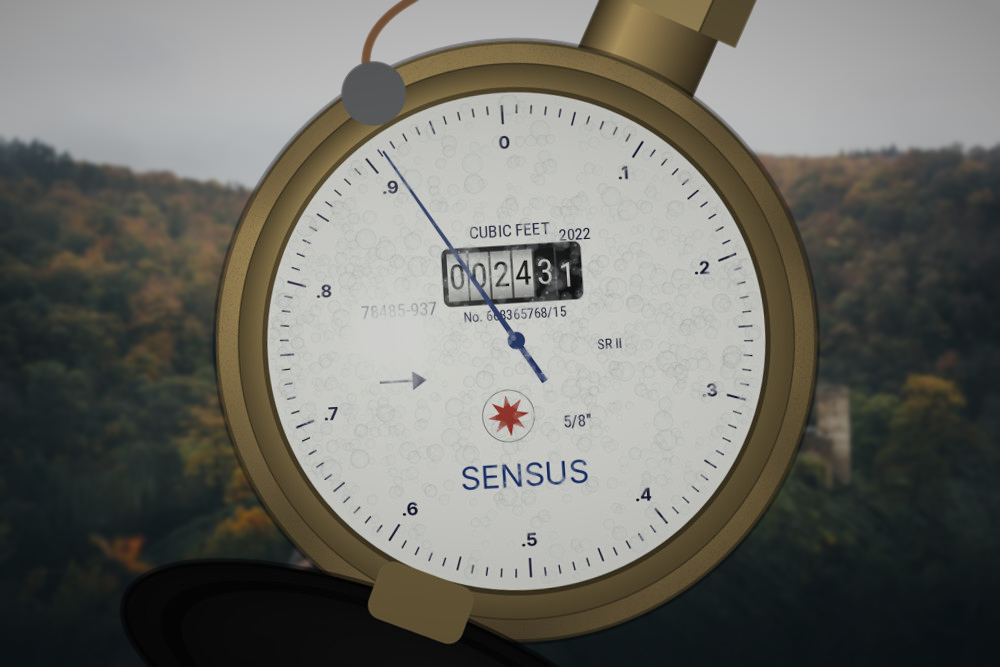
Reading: 2430.91 ft³
